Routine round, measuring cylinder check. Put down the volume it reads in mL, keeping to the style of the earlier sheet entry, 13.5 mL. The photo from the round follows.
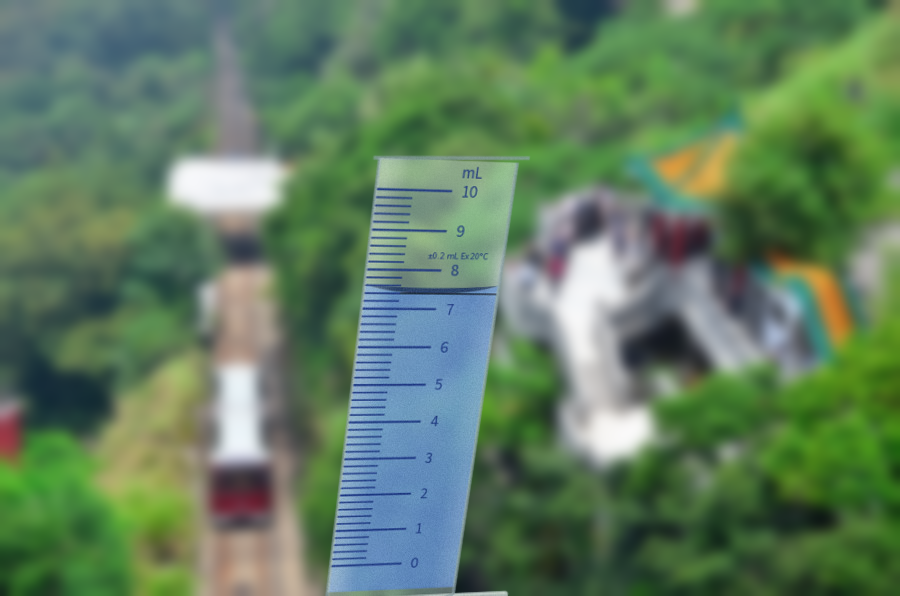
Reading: 7.4 mL
